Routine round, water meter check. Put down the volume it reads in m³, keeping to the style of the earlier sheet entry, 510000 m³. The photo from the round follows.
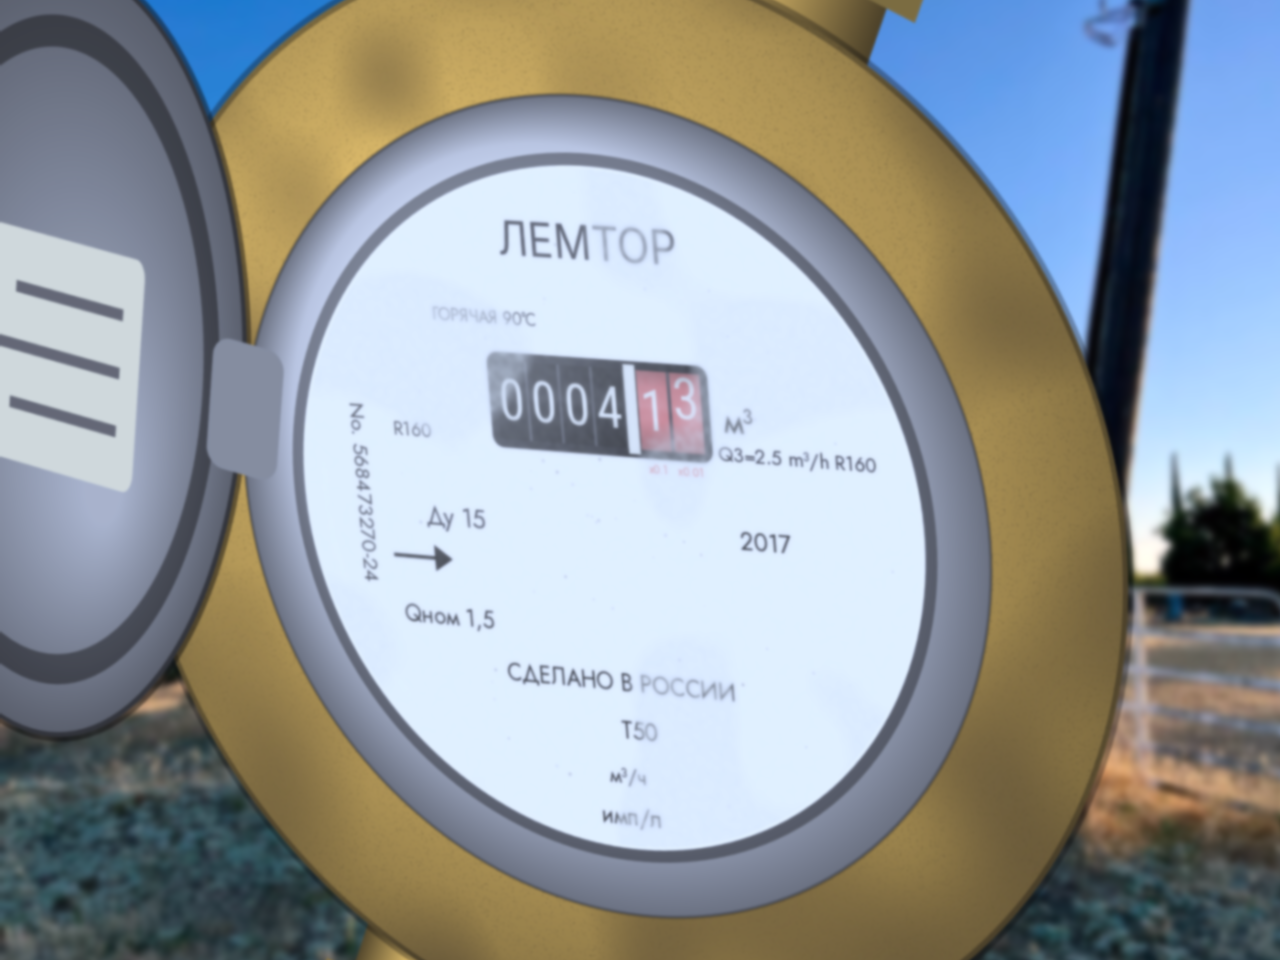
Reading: 4.13 m³
